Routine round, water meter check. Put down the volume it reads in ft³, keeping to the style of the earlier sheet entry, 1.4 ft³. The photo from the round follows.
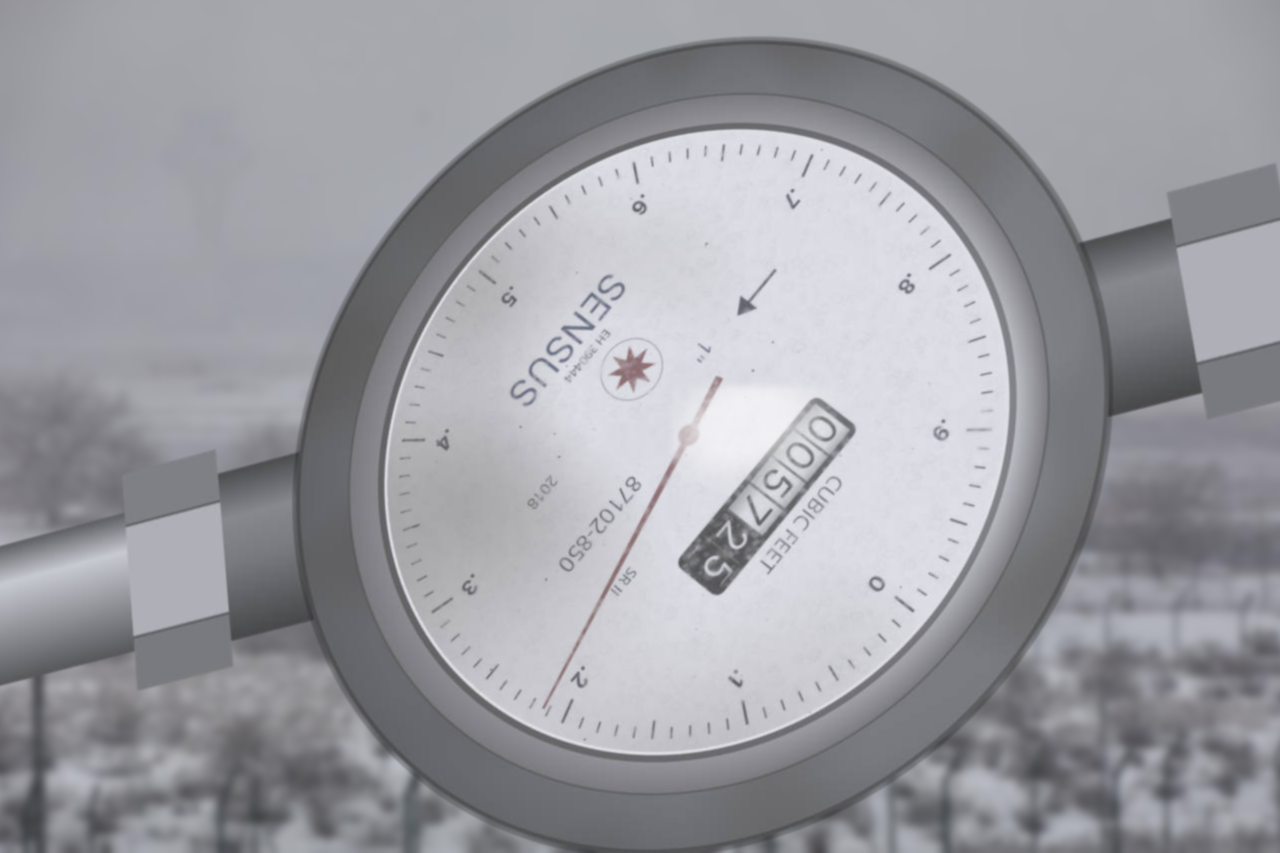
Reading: 5725.21 ft³
